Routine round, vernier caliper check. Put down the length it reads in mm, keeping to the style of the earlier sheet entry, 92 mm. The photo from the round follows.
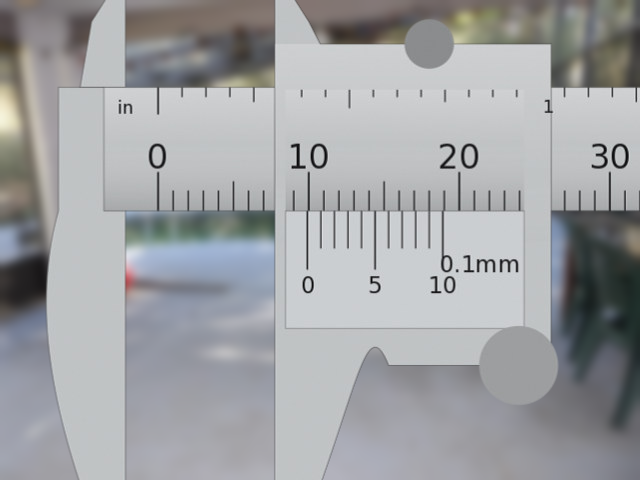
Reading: 9.9 mm
